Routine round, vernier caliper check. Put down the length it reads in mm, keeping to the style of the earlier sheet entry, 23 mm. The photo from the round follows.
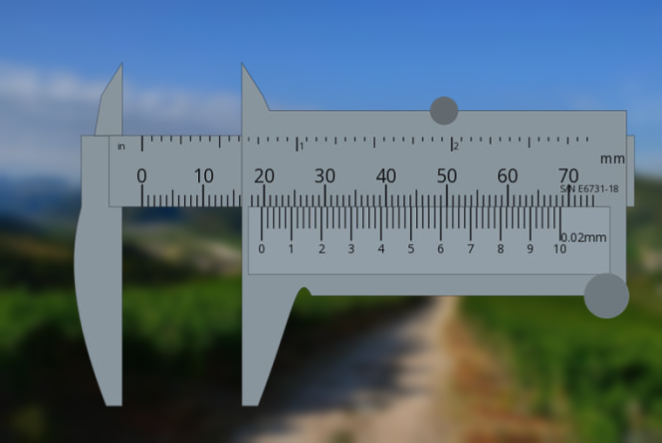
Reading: 19.6 mm
